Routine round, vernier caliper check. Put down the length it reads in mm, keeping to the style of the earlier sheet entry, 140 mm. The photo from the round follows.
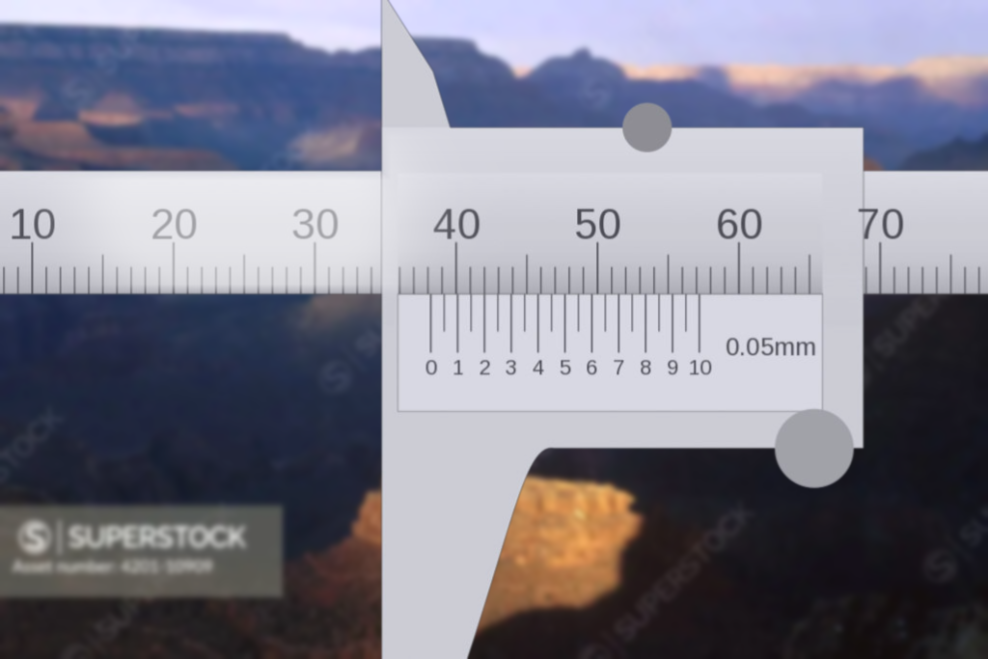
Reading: 38.2 mm
